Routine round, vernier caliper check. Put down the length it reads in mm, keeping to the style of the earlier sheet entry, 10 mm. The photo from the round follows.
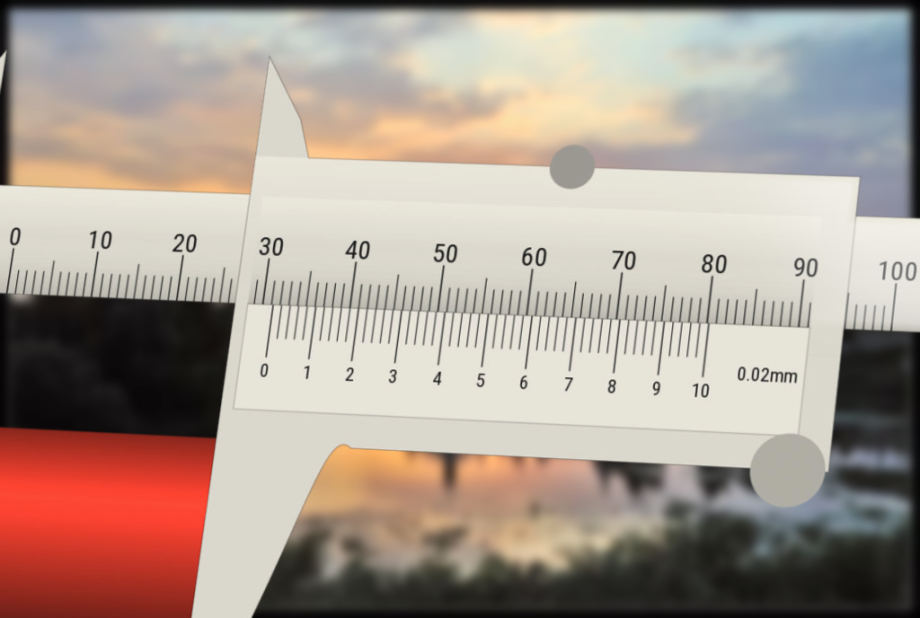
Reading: 31.2 mm
